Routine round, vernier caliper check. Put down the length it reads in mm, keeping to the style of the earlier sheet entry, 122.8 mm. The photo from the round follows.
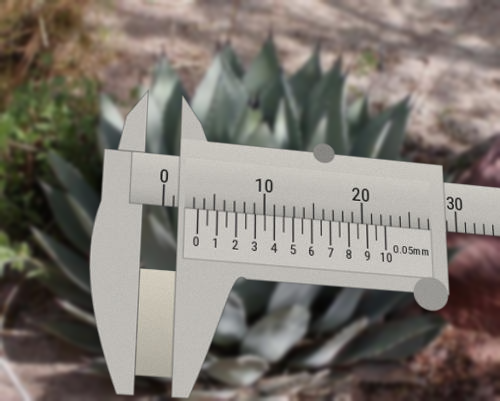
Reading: 3.4 mm
